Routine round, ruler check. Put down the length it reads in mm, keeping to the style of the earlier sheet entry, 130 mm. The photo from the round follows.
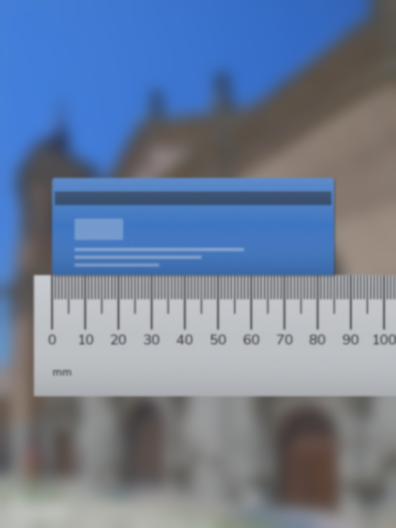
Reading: 85 mm
